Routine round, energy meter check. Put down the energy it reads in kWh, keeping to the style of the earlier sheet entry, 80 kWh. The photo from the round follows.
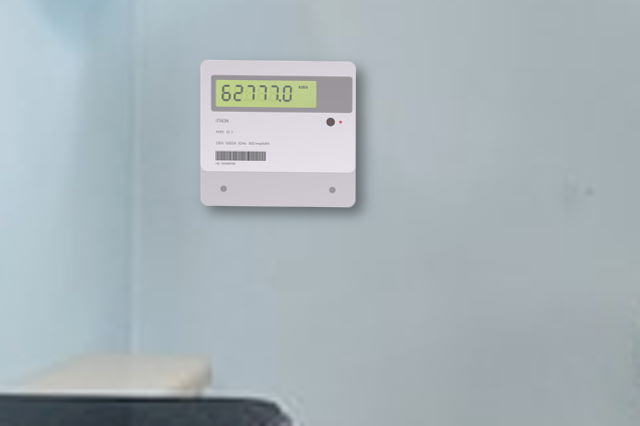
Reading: 62777.0 kWh
